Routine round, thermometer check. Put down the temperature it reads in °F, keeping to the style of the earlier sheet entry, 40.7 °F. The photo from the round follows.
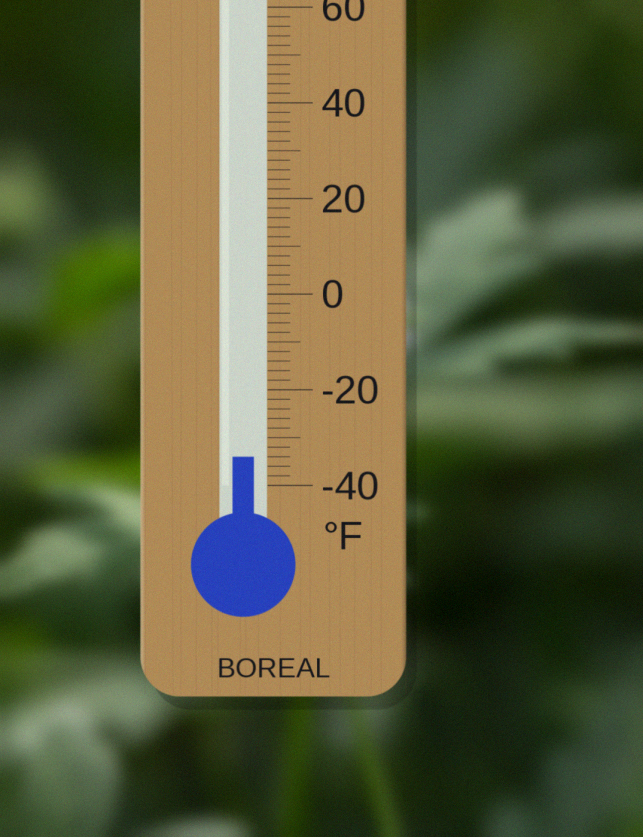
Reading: -34 °F
